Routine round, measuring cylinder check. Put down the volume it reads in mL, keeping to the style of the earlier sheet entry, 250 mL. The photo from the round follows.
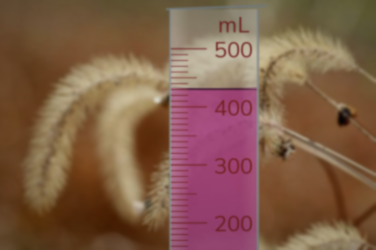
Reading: 430 mL
